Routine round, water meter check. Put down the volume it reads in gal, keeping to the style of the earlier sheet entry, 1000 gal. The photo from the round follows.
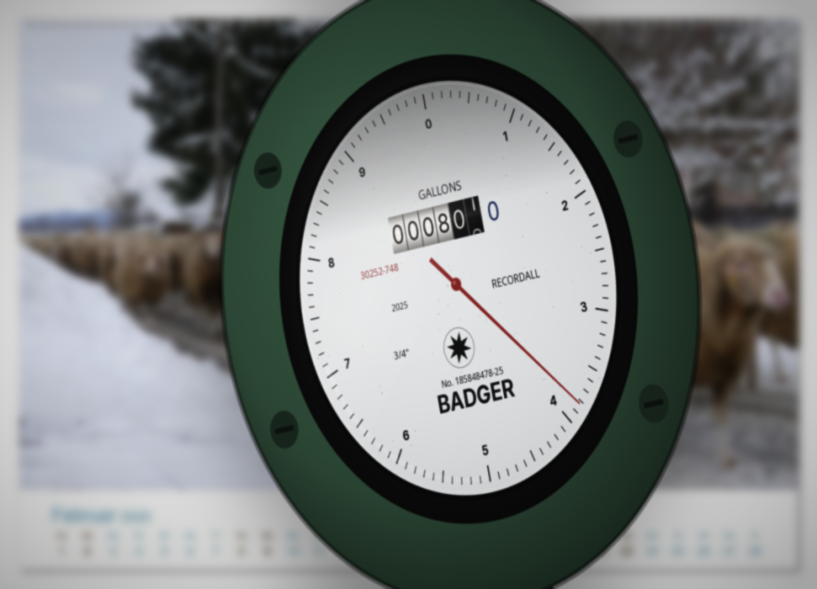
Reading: 8013.8 gal
